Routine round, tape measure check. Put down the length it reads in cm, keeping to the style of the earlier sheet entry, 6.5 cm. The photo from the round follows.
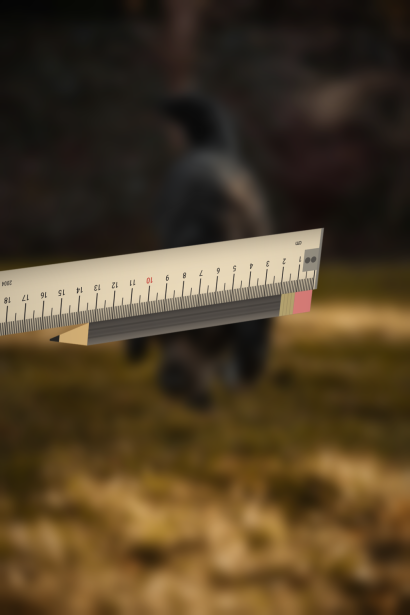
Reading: 15.5 cm
